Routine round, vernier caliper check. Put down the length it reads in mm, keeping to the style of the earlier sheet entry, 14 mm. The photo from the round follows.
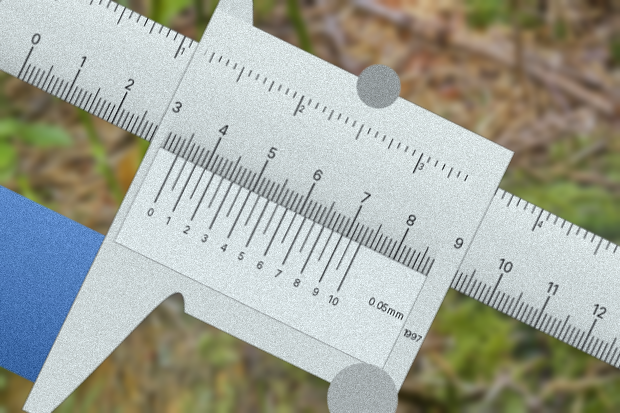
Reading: 34.0 mm
